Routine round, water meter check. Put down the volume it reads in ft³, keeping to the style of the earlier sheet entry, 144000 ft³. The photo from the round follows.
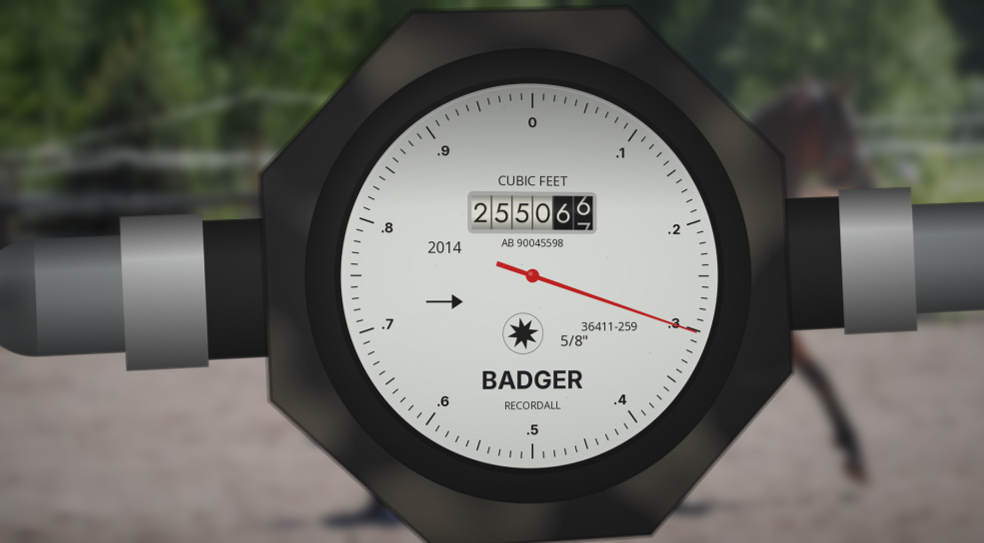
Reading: 255066.30 ft³
